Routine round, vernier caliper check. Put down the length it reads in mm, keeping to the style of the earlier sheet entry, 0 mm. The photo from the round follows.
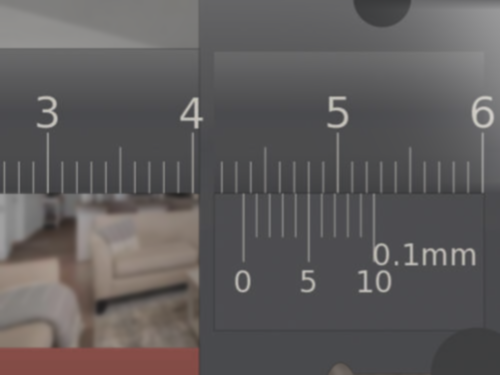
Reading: 43.5 mm
